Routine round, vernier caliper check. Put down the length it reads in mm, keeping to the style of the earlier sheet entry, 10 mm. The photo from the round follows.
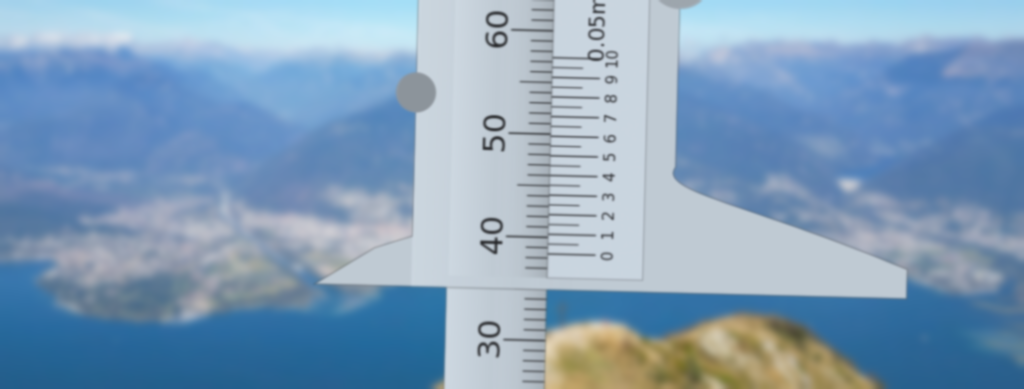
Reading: 38.4 mm
